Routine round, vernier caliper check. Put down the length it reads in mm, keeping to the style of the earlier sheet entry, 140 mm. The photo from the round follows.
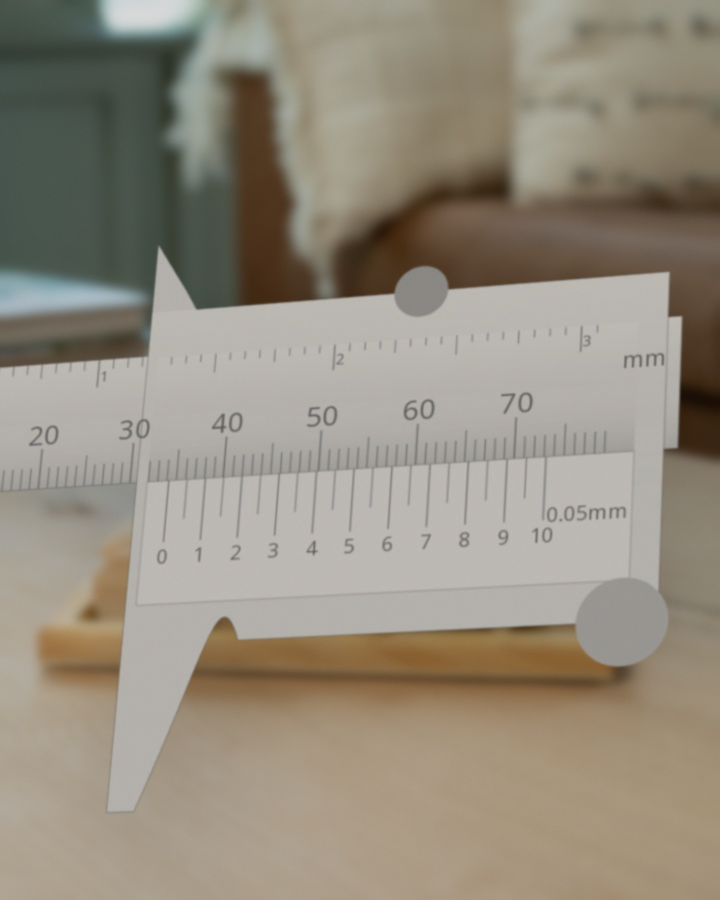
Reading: 34.2 mm
